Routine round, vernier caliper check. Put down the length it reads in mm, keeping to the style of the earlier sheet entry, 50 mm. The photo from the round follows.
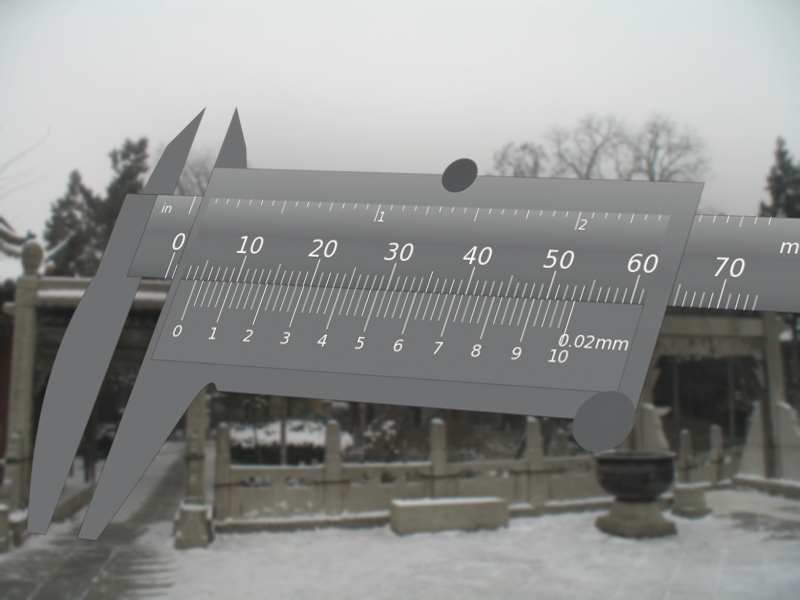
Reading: 4.4 mm
